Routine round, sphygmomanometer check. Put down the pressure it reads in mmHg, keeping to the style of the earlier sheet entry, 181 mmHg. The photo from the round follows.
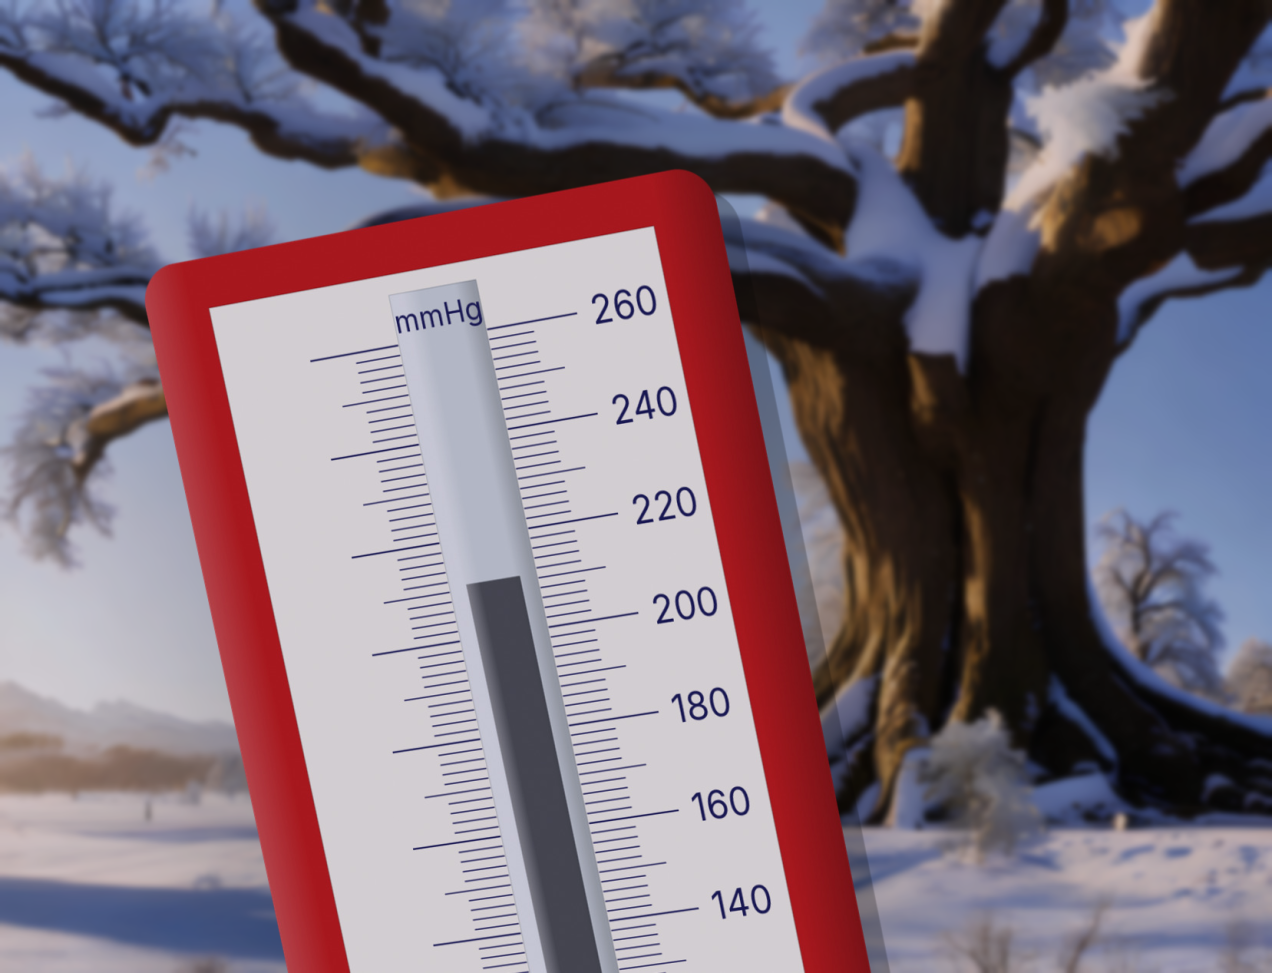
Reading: 211 mmHg
